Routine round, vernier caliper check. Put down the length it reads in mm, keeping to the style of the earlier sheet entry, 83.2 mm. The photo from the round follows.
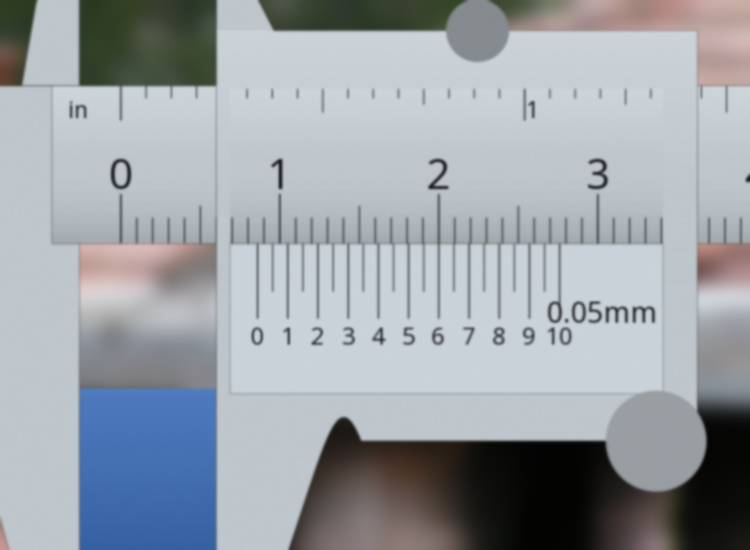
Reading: 8.6 mm
